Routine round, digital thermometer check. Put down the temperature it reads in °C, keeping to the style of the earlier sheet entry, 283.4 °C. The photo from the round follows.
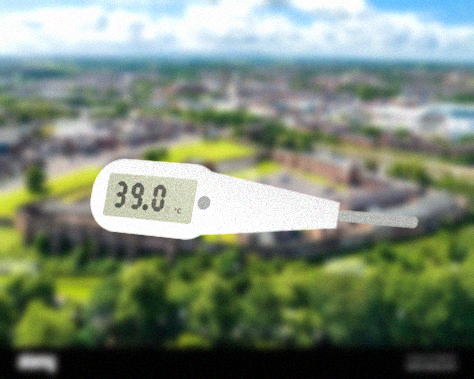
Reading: 39.0 °C
